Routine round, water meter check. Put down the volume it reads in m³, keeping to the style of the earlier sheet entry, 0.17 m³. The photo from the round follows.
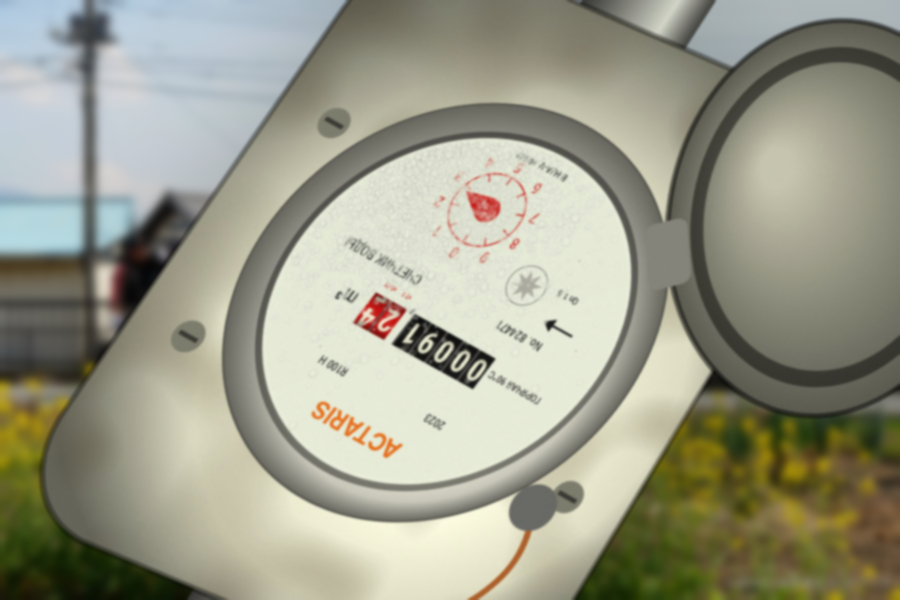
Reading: 91.242 m³
